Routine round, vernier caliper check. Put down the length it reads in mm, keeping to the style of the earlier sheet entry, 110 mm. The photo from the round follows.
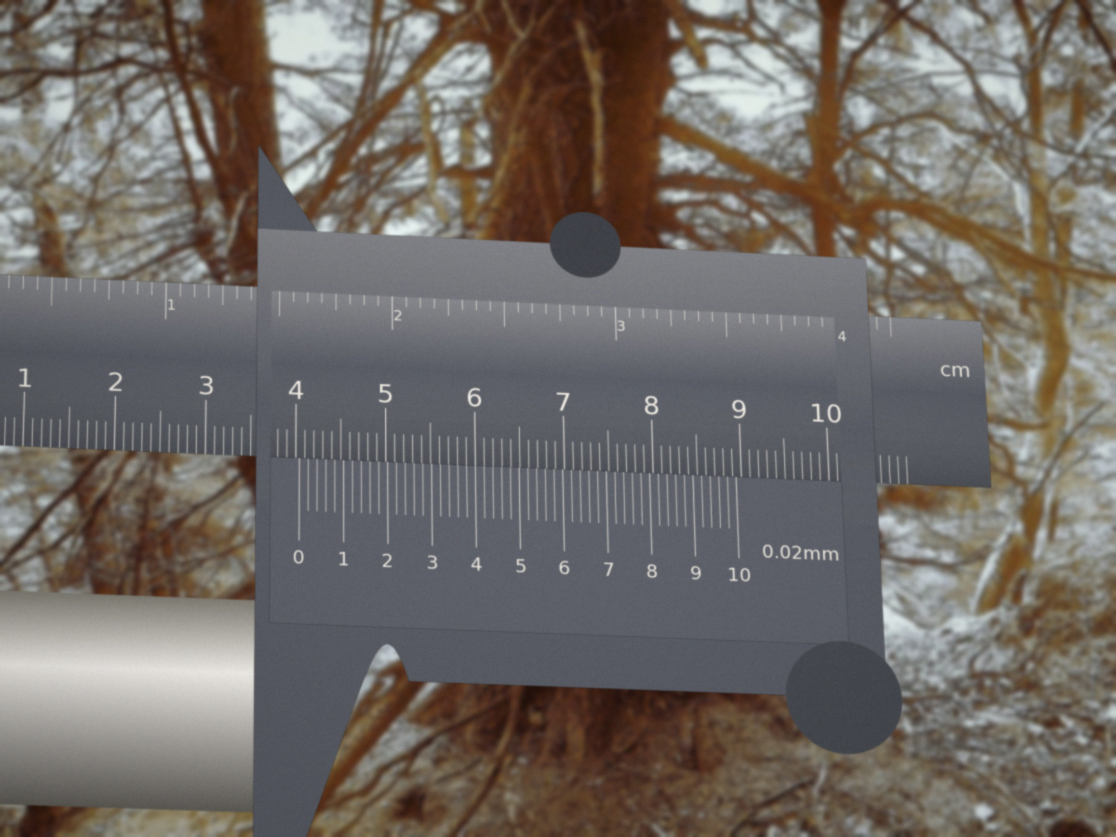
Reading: 40.4 mm
